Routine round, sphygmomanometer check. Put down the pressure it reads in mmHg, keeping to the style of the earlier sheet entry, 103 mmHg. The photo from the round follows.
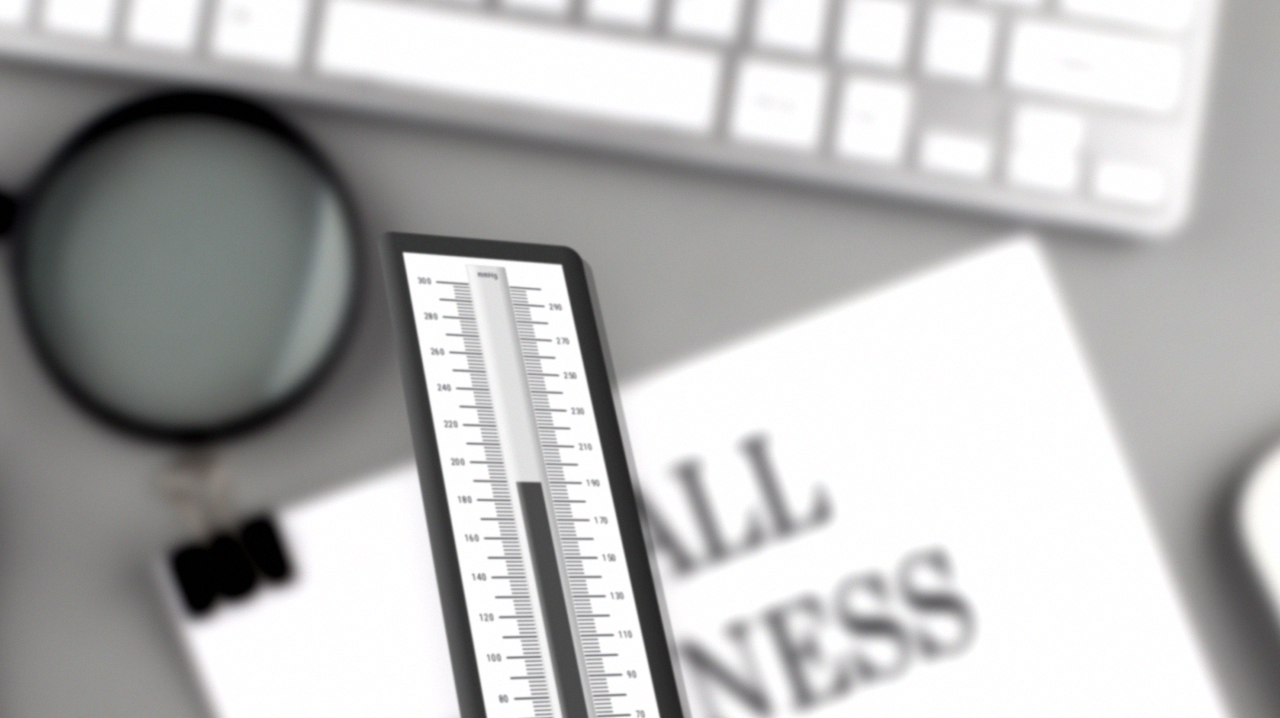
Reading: 190 mmHg
